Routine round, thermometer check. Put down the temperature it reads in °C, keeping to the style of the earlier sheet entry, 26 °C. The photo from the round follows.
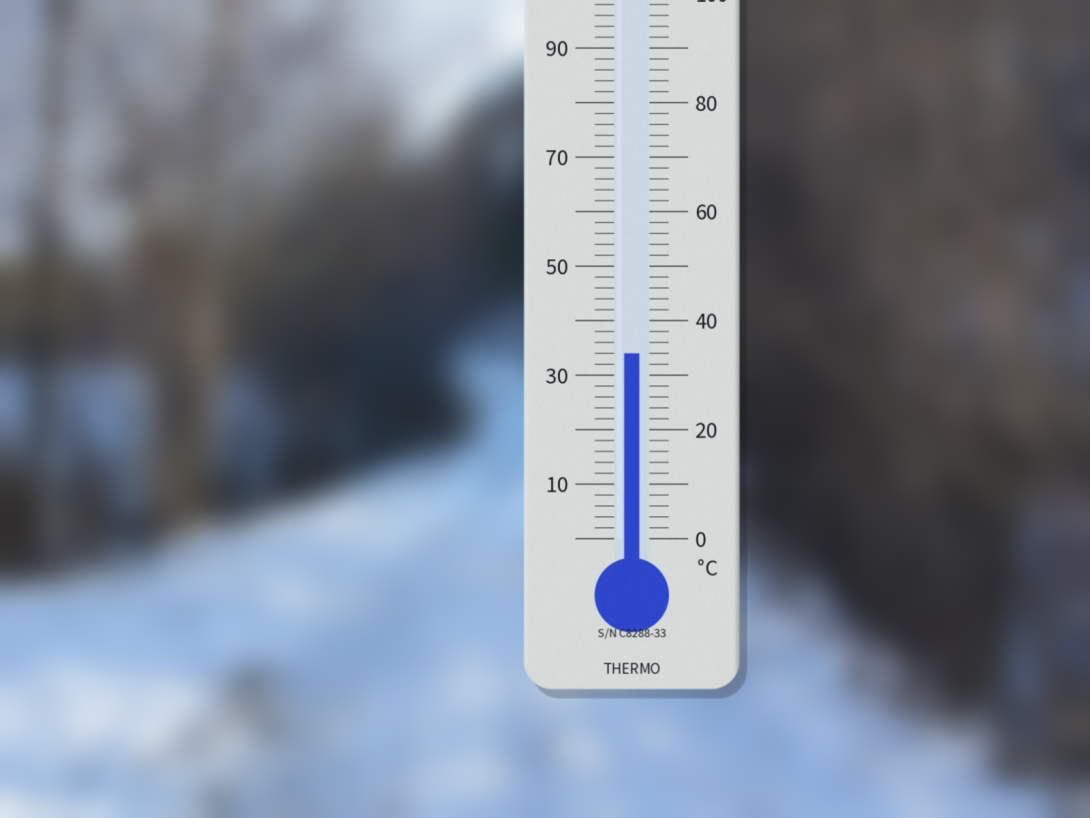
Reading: 34 °C
